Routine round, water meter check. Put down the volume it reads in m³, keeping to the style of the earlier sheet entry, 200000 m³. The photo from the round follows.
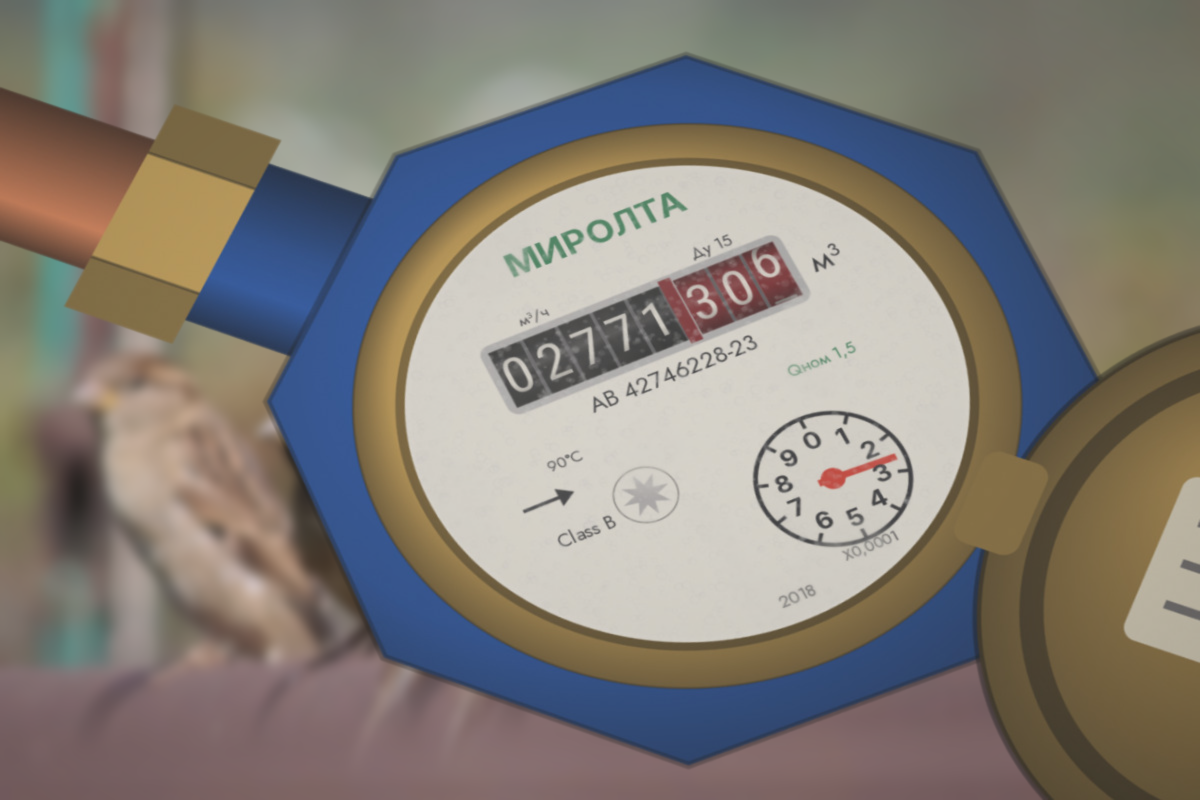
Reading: 2771.3062 m³
